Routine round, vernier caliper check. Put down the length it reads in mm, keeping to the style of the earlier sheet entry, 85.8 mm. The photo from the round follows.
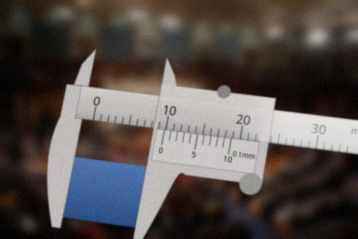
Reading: 9.8 mm
